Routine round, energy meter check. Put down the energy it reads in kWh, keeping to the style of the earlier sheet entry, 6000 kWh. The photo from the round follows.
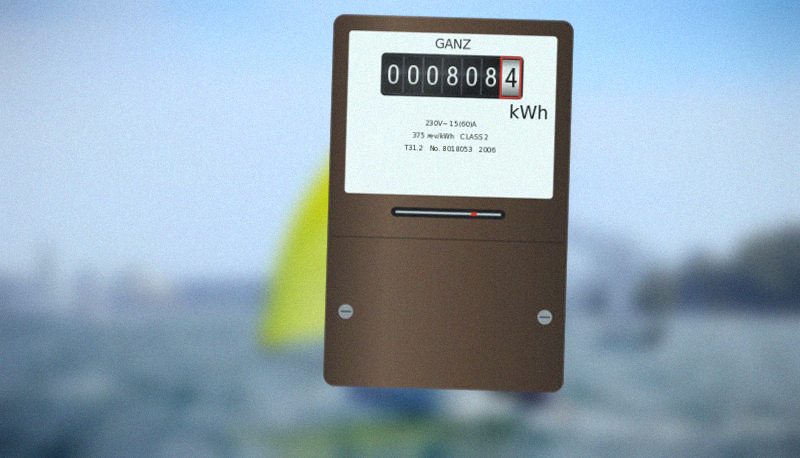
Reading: 808.4 kWh
